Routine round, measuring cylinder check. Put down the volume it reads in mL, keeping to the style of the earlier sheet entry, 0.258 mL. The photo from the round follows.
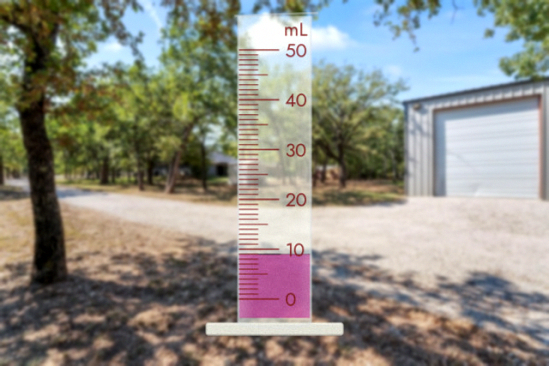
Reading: 9 mL
